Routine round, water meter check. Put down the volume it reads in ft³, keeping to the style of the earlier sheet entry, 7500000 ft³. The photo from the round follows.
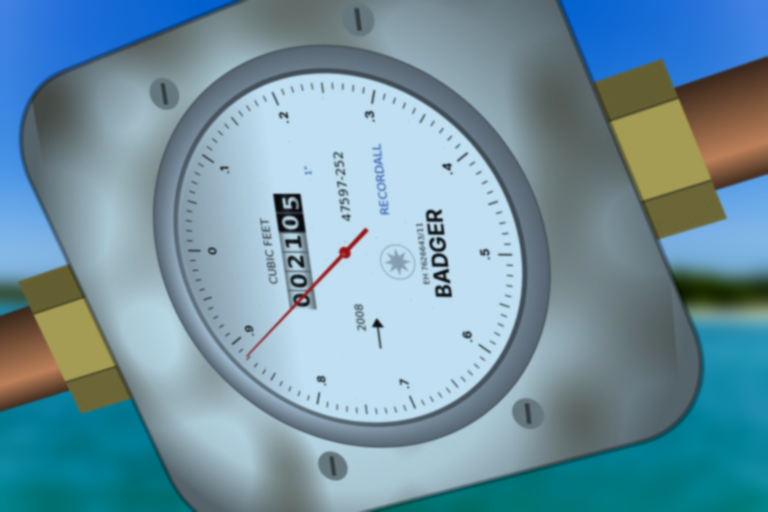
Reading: 2104.88 ft³
